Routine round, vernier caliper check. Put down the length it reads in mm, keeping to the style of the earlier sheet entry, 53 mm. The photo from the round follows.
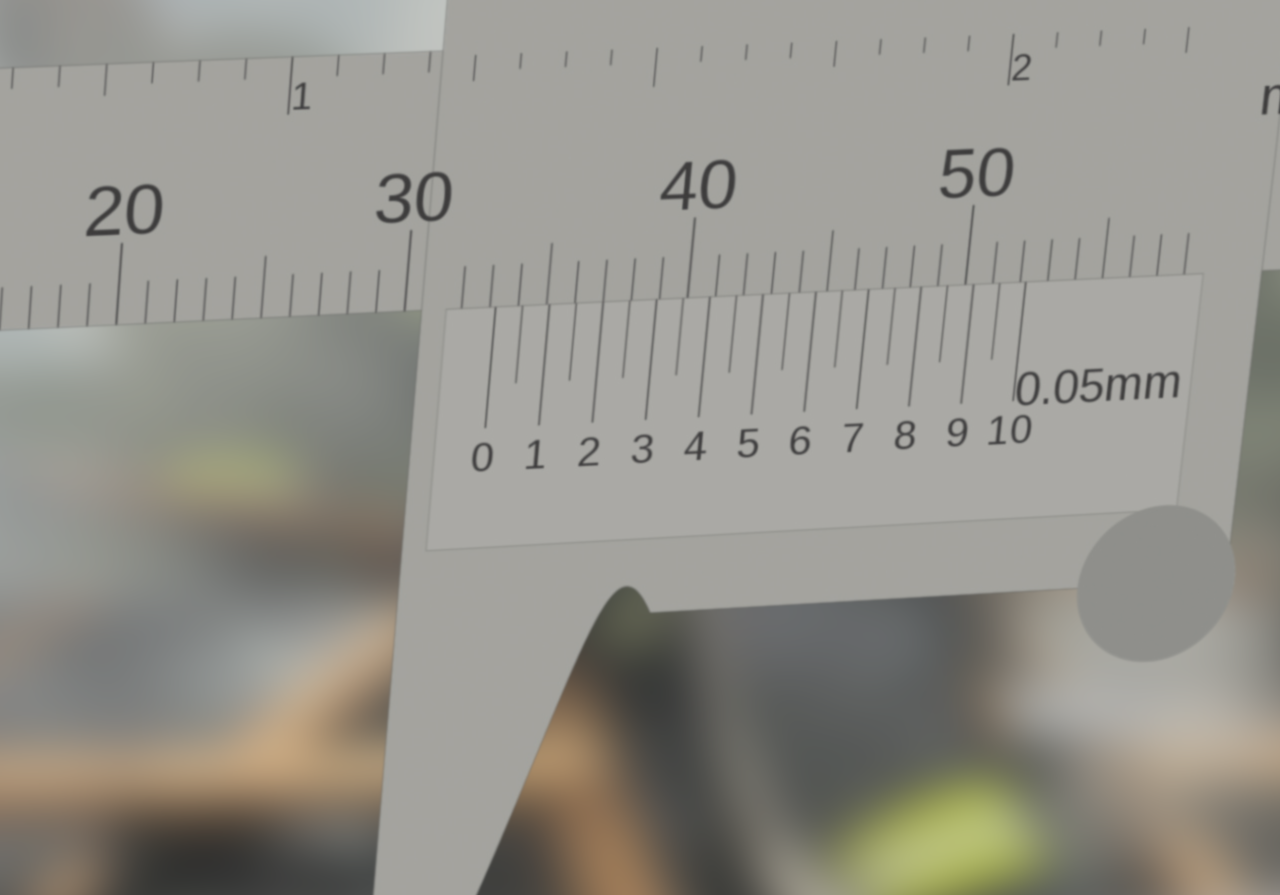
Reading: 33.2 mm
